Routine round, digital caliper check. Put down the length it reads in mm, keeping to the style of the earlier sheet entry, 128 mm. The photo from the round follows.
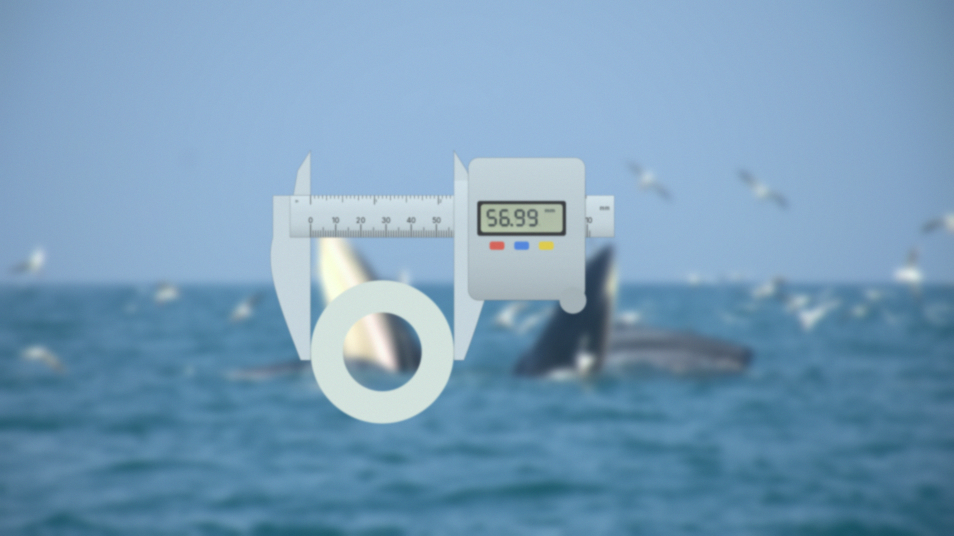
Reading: 56.99 mm
